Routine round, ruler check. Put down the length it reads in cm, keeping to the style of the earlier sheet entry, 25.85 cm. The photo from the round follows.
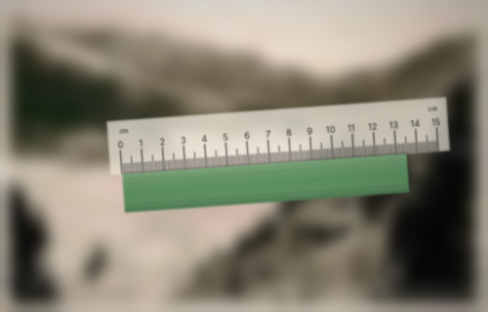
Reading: 13.5 cm
